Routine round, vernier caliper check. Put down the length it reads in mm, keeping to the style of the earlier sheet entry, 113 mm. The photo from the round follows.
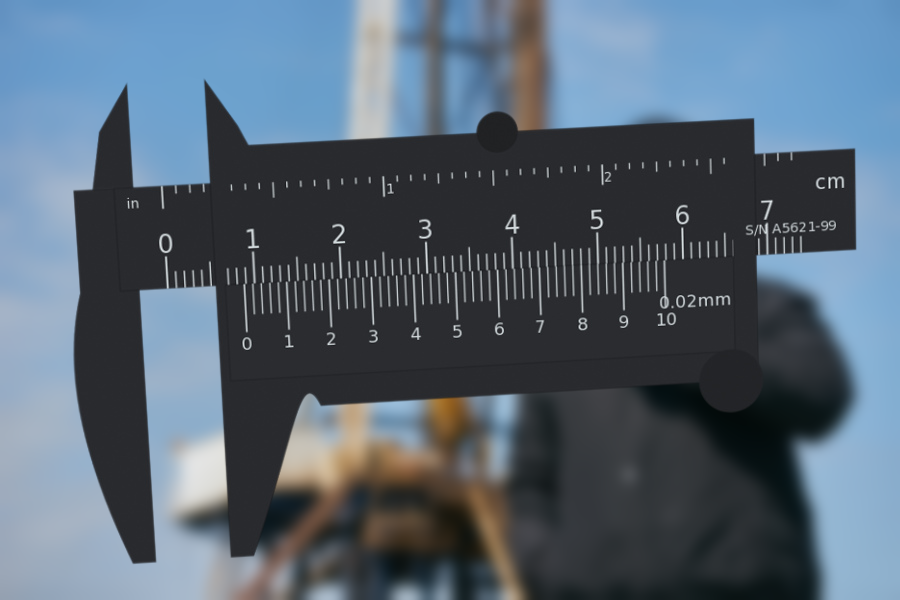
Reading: 8.8 mm
